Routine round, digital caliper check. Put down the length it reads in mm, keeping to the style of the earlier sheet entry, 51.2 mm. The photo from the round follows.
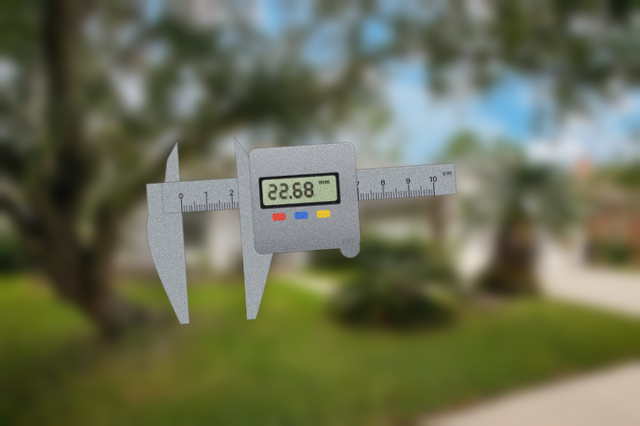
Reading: 22.68 mm
